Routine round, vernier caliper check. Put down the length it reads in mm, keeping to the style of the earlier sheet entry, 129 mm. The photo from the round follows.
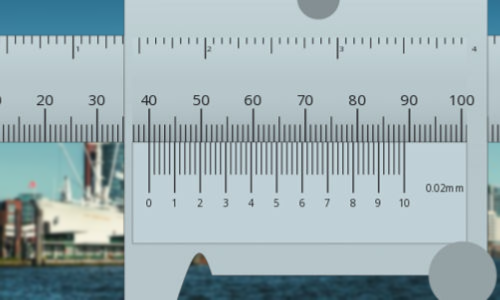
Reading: 40.0 mm
